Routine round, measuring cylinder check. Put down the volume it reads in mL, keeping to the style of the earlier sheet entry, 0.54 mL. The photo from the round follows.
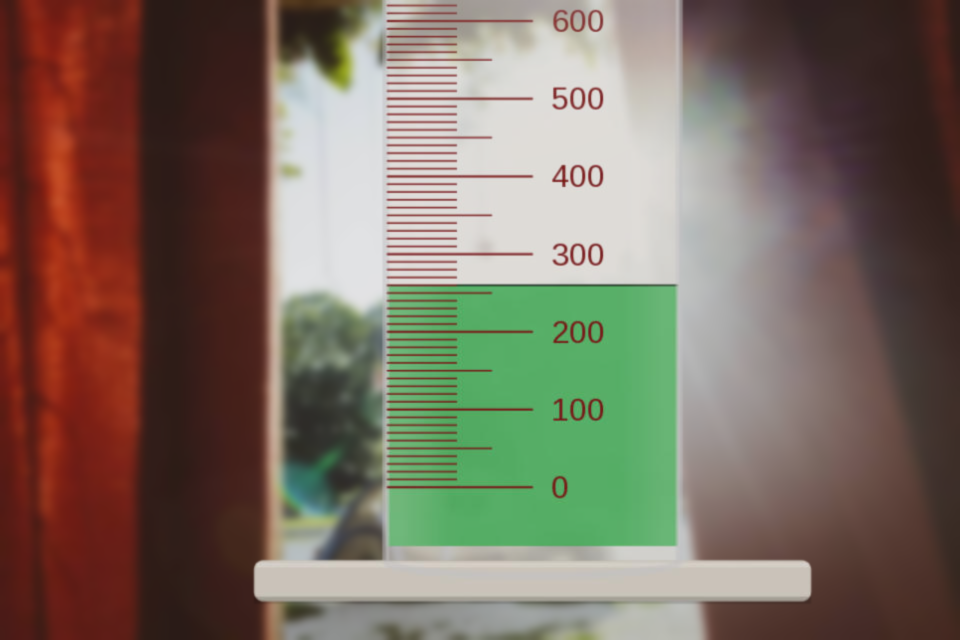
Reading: 260 mL
